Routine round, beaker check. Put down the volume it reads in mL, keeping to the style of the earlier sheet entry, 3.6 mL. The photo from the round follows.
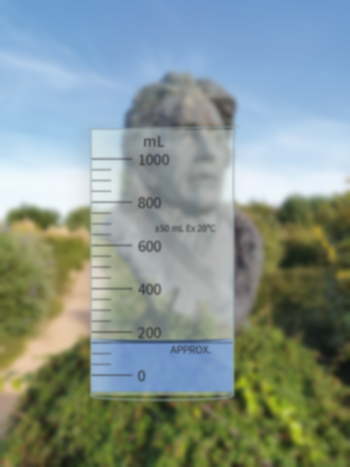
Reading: 150 mL
